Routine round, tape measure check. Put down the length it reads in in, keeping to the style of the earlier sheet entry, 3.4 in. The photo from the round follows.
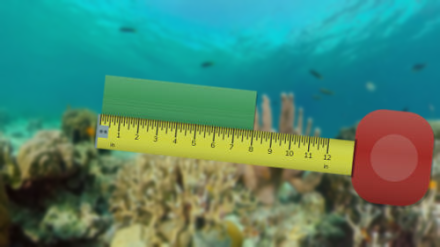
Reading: 8 in
